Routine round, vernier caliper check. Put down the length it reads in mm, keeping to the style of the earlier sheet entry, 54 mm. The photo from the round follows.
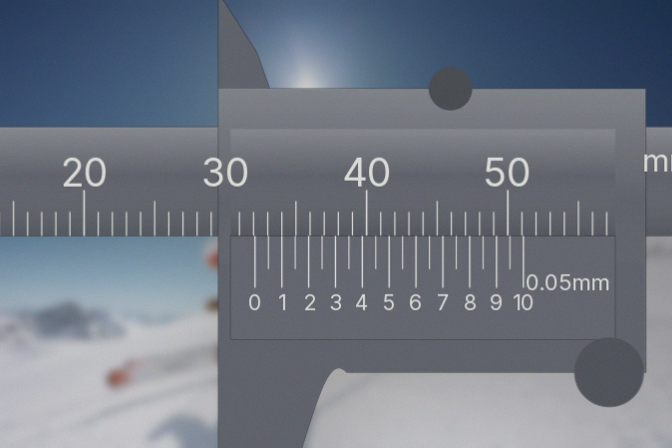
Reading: 32.1 mm
